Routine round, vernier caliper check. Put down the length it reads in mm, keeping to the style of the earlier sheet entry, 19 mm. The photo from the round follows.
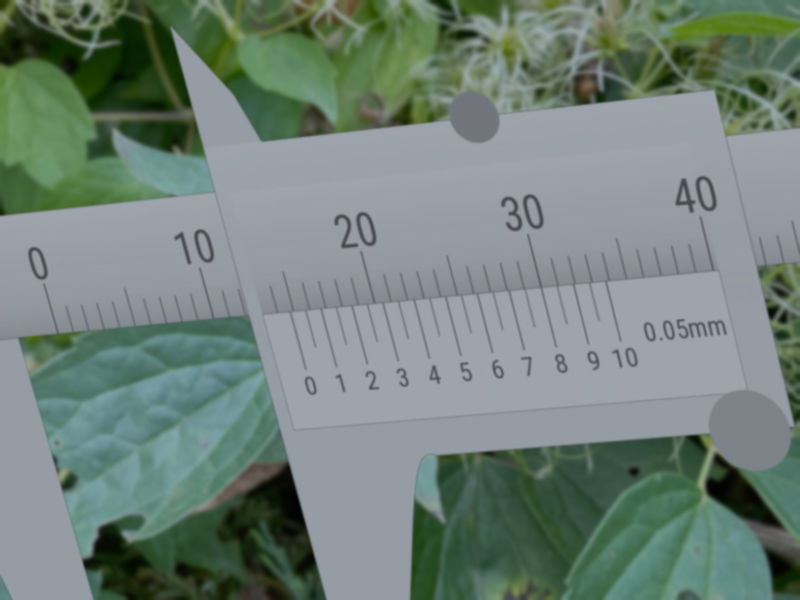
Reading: 14.8 mm
